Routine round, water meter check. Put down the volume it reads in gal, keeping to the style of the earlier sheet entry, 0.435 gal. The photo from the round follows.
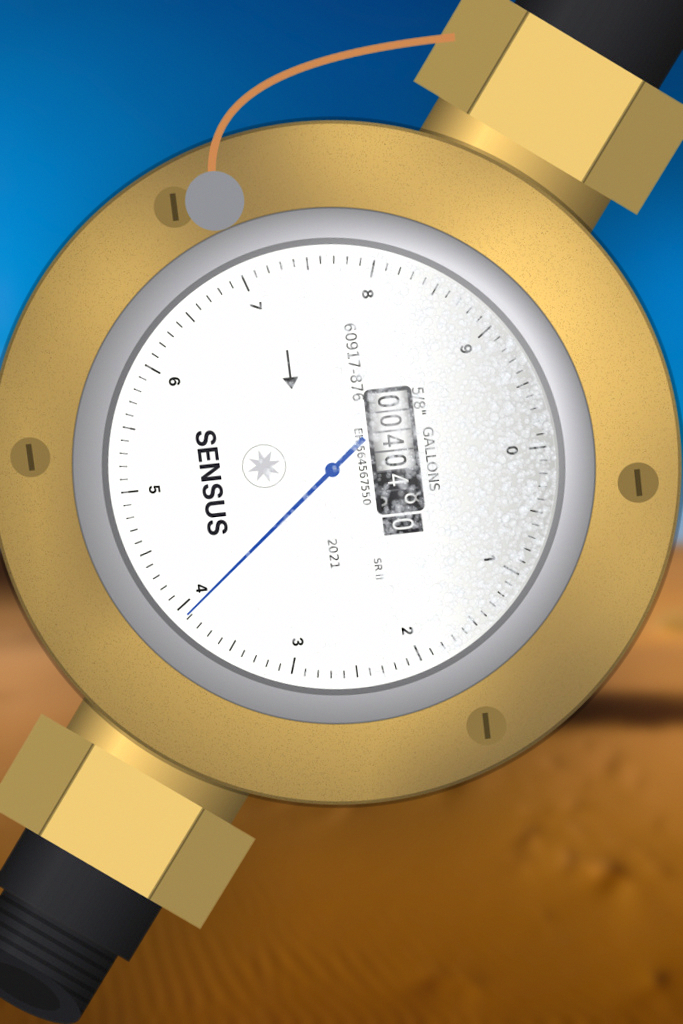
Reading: 40483.9 gal
